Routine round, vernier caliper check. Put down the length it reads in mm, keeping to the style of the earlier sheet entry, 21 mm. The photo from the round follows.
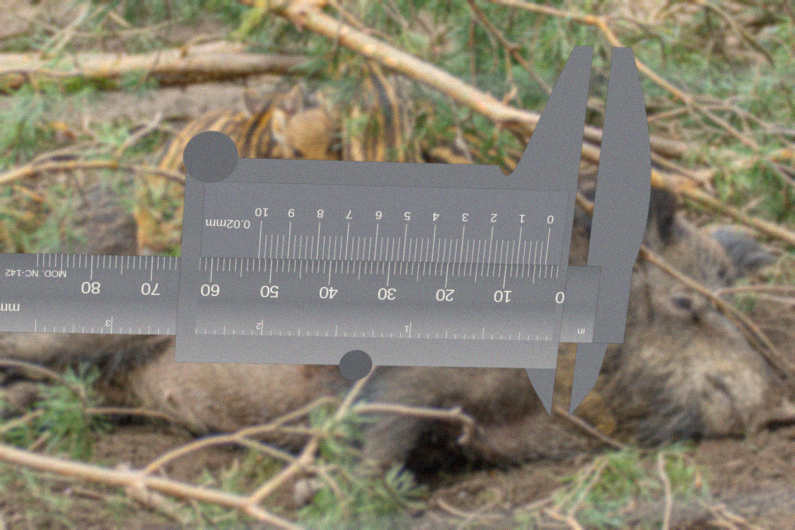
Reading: 3.2 mm
